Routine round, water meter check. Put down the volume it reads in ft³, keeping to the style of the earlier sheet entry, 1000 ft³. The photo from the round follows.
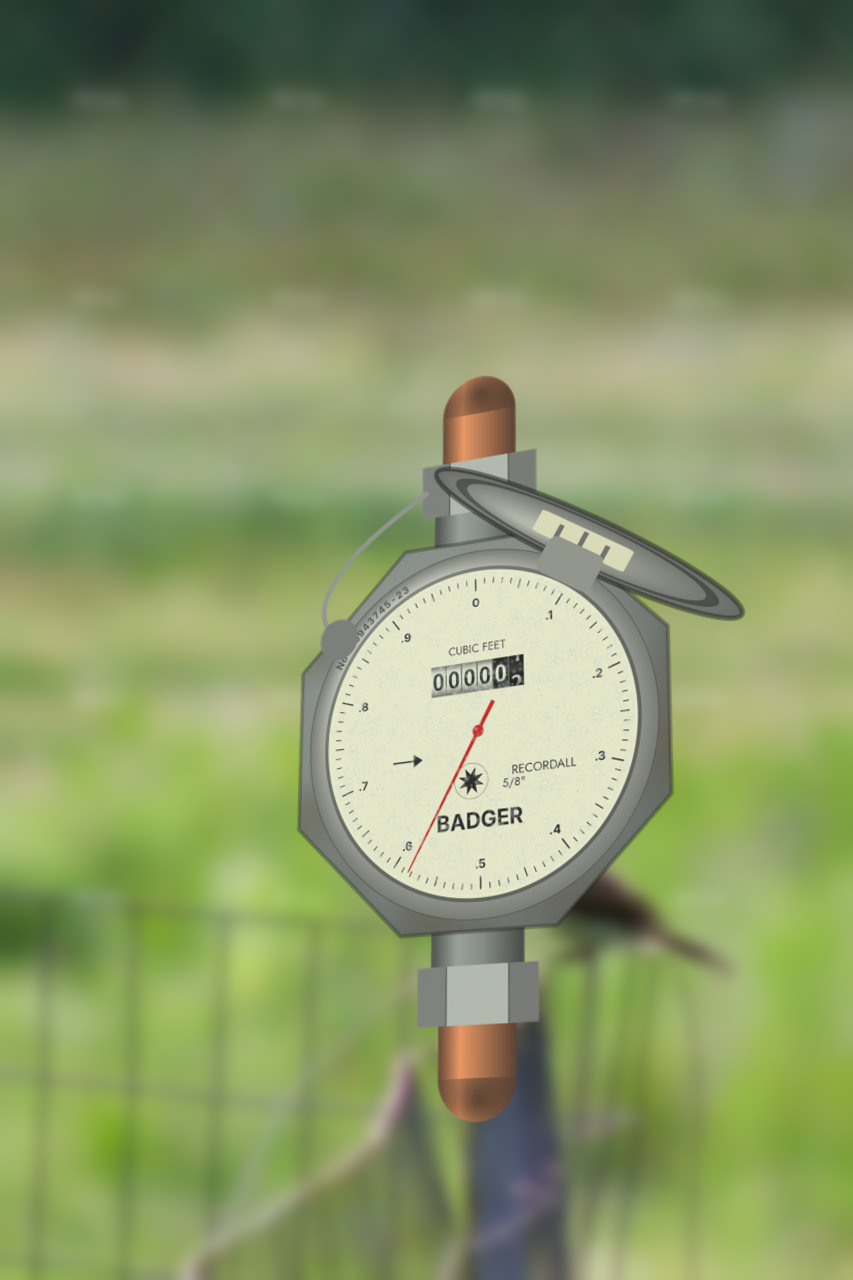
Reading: 1.58 ft³
